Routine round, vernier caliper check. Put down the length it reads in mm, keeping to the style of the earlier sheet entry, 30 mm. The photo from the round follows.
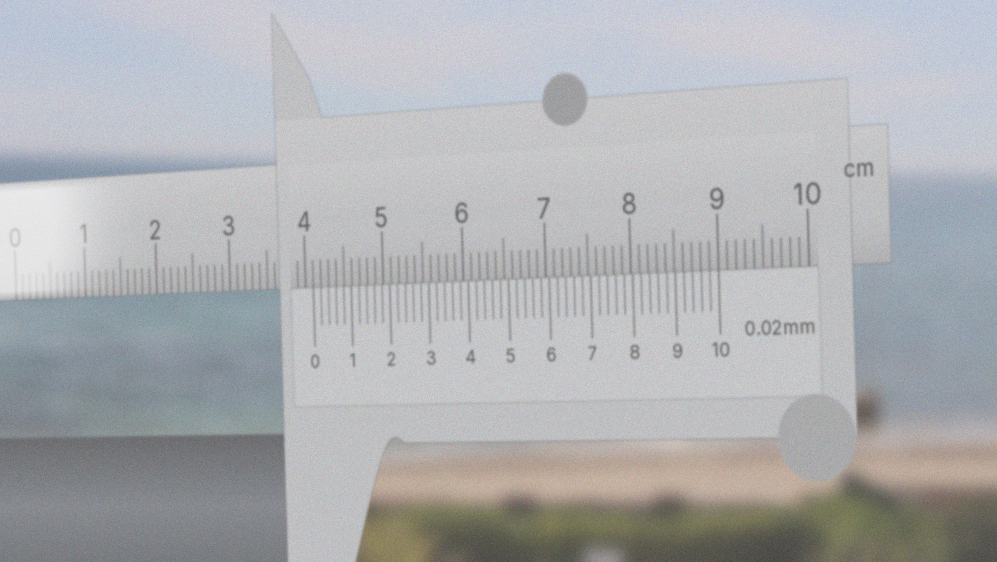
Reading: 41.0 mm
